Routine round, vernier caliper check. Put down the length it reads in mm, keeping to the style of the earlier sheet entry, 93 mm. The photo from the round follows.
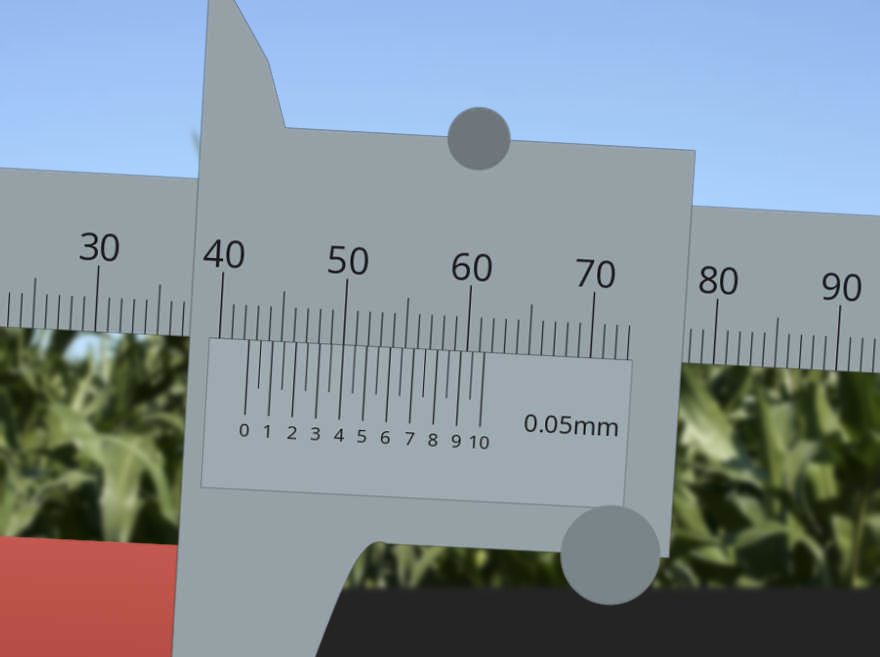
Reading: 42.4 mm
